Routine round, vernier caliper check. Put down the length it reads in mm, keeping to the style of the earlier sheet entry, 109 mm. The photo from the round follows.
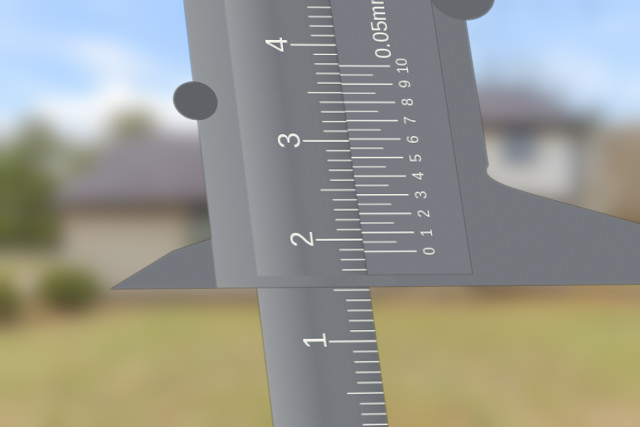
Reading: 18.8 mm
